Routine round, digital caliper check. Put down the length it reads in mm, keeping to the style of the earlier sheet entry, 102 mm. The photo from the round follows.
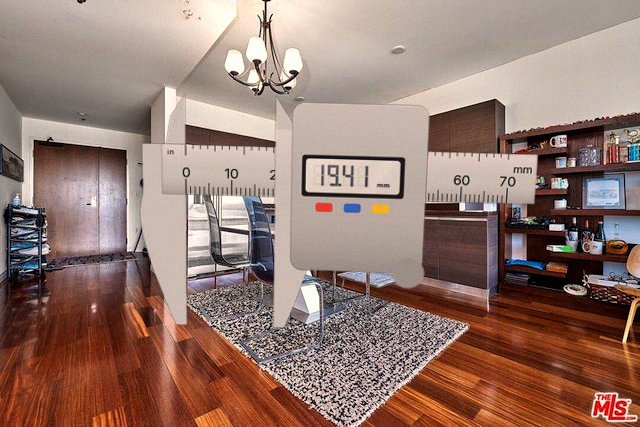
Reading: 19.41 mm
